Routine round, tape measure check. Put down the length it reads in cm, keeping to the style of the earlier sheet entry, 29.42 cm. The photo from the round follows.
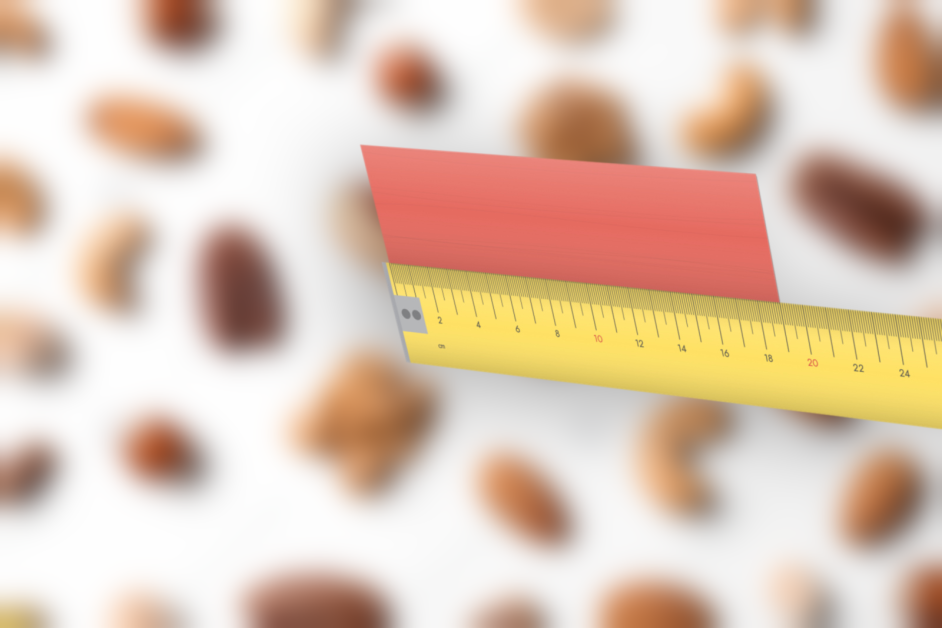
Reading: 19 cm
